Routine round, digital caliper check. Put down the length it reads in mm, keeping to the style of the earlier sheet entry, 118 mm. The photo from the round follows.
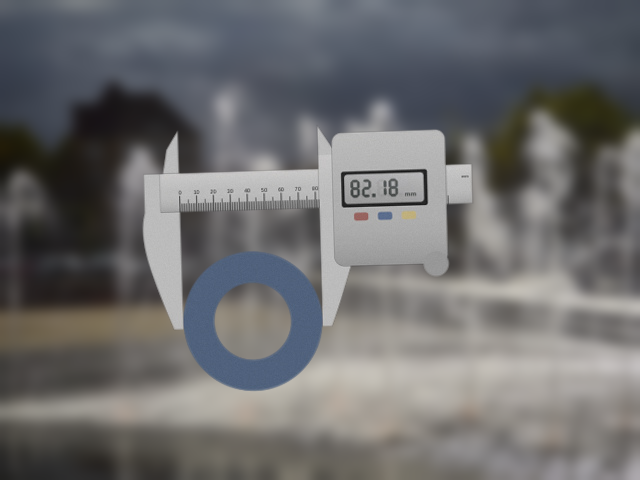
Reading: 82.18 mm
